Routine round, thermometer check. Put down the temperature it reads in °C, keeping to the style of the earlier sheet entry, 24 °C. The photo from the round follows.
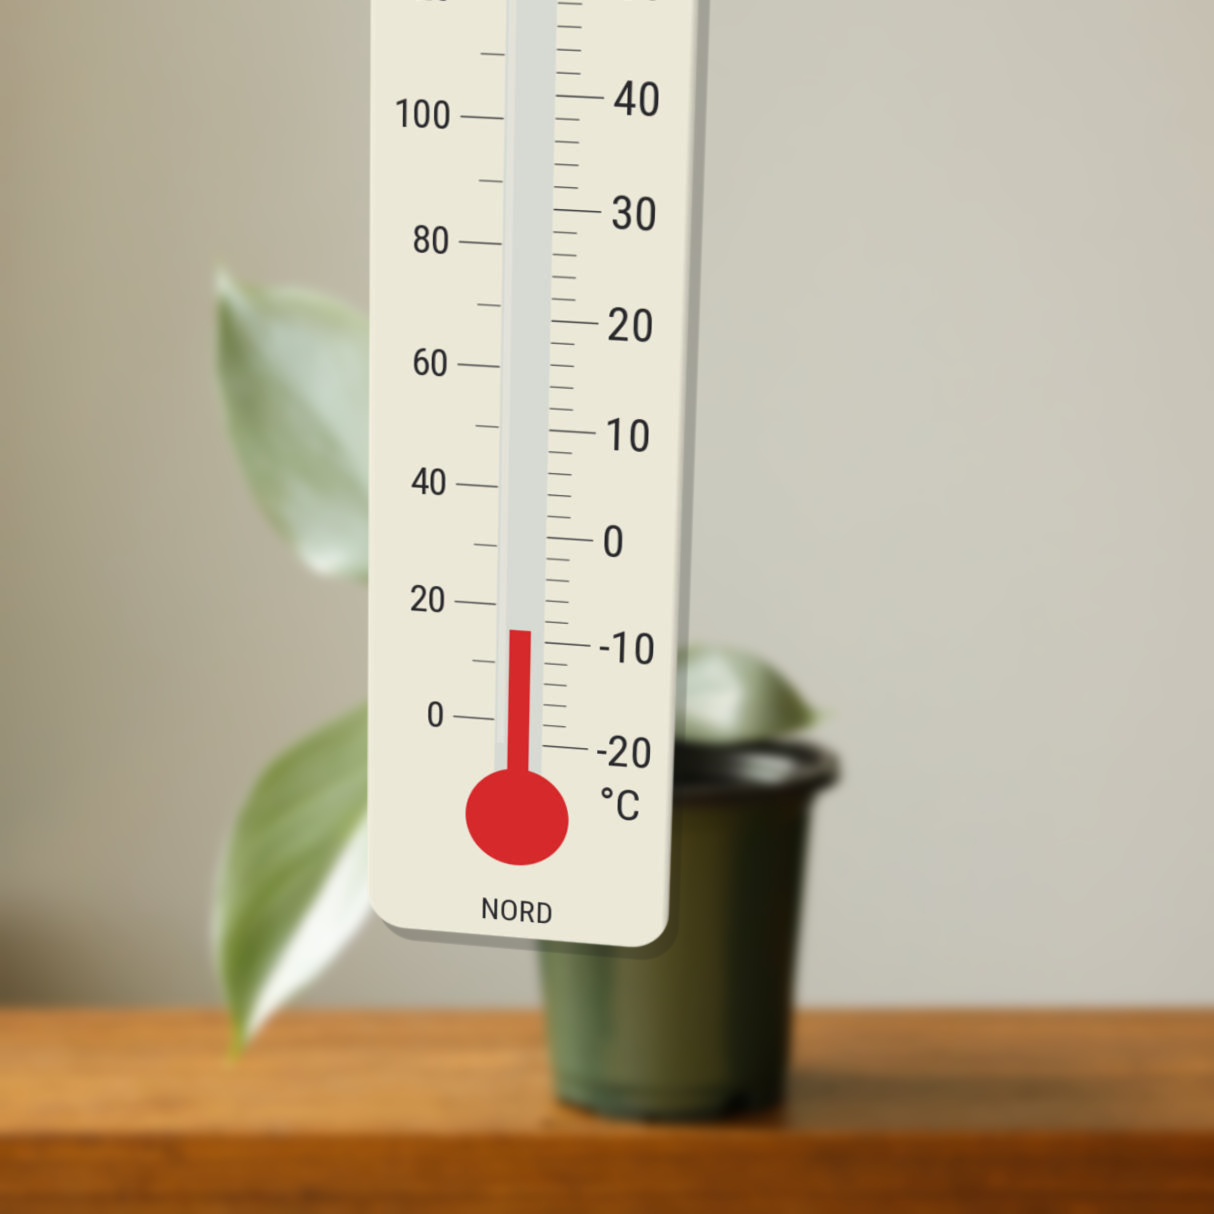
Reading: -9 °C
